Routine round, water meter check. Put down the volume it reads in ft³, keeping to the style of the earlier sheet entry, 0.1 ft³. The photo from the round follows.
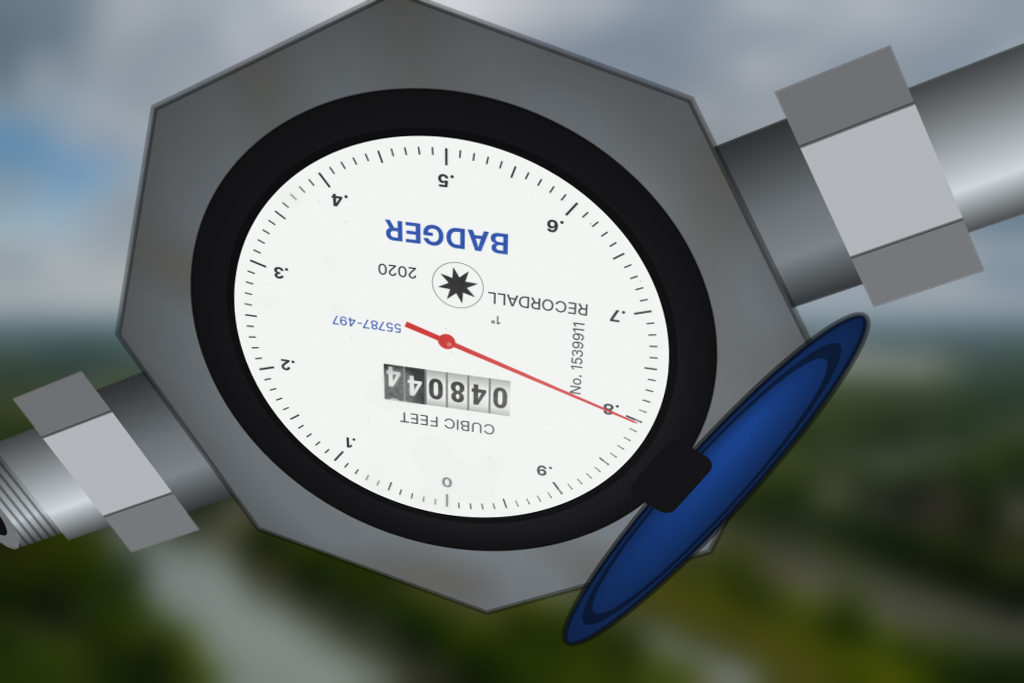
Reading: 48043.80 ft³
